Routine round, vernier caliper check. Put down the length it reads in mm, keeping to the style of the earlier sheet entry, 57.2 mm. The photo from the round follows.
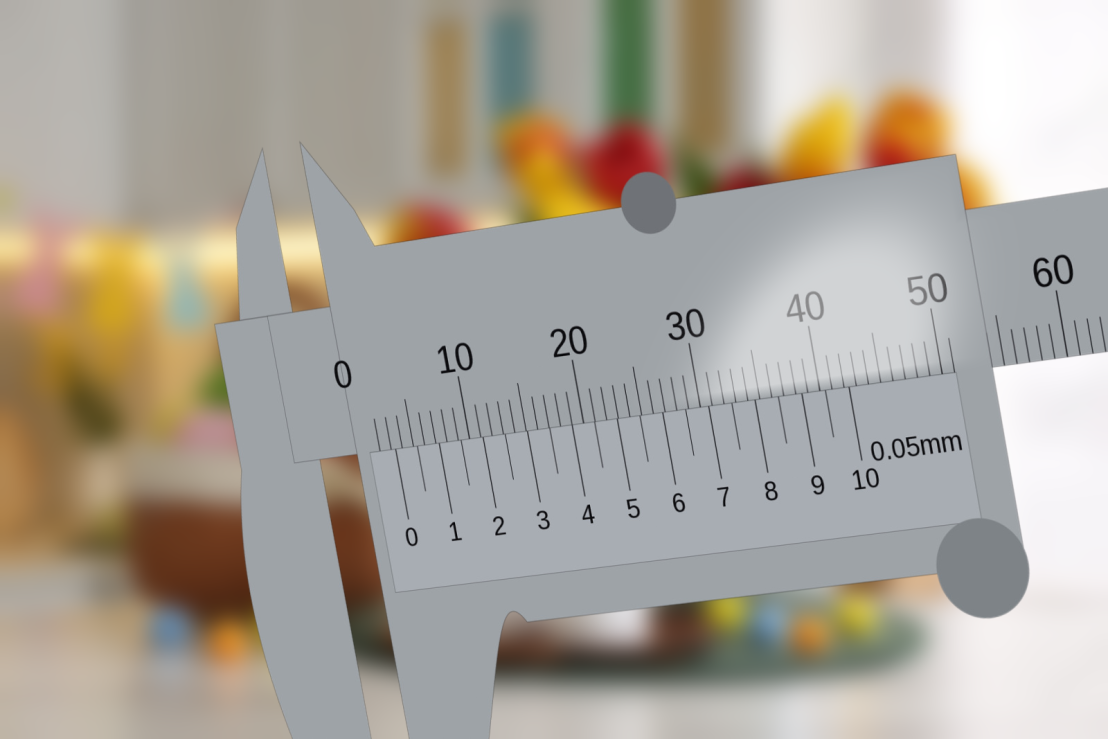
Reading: 3.4 mm
